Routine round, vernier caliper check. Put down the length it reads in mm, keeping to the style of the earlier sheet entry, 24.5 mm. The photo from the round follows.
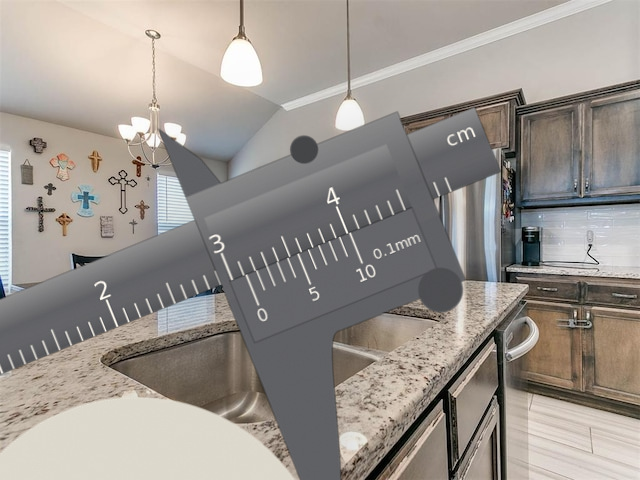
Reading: 31.2 mm
